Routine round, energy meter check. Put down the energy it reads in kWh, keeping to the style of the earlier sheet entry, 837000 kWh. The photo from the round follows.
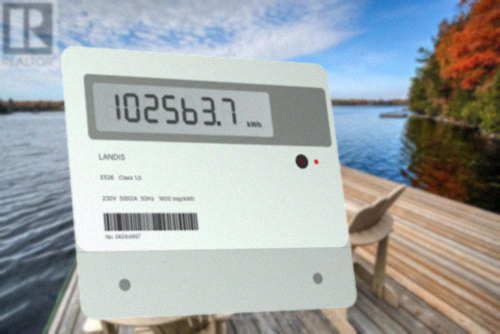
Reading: 102563.7 kWh
